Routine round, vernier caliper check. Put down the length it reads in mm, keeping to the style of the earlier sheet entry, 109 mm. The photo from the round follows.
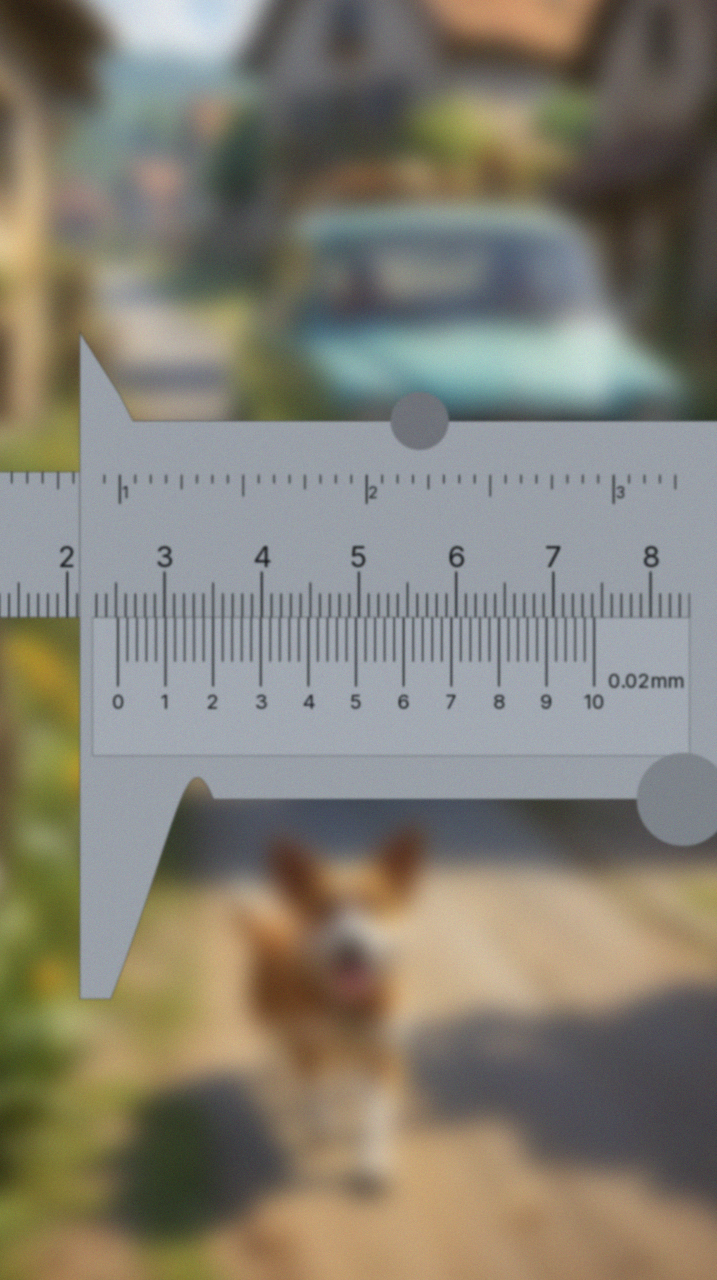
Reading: 25.2 mm
